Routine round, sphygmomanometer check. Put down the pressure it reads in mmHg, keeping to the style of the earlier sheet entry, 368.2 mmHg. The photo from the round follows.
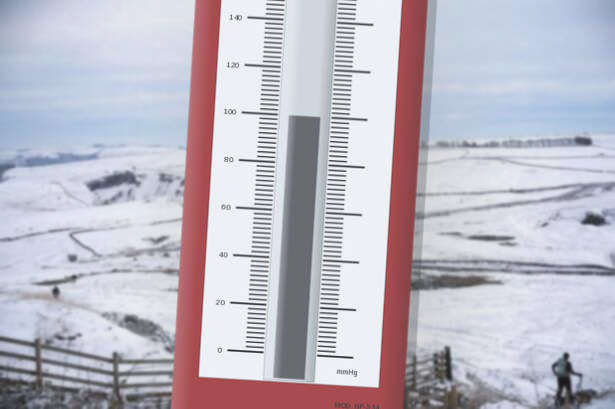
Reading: 100 mmHg
